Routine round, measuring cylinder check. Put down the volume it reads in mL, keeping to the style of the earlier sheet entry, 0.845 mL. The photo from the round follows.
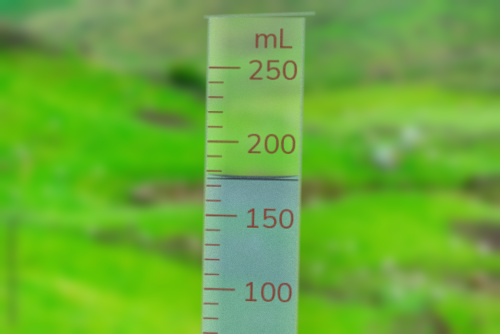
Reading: 175 mL
